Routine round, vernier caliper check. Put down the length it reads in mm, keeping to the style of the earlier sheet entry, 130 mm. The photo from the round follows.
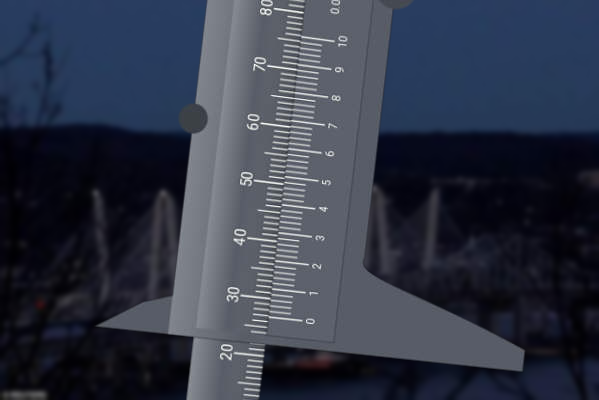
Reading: 26.8 mm
